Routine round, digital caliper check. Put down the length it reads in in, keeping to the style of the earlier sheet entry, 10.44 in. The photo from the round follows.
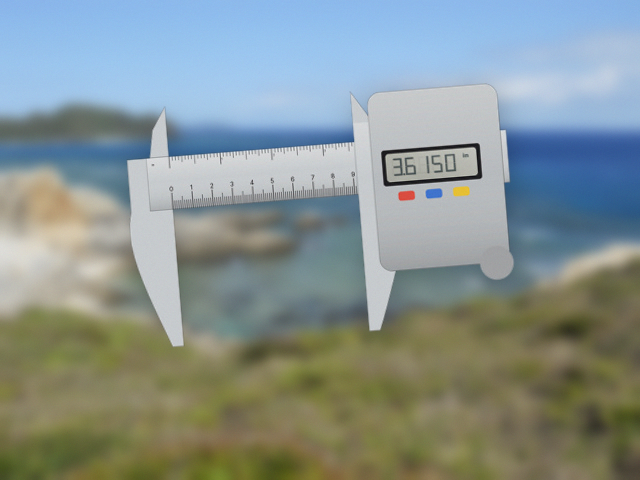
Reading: 3.6150 in
